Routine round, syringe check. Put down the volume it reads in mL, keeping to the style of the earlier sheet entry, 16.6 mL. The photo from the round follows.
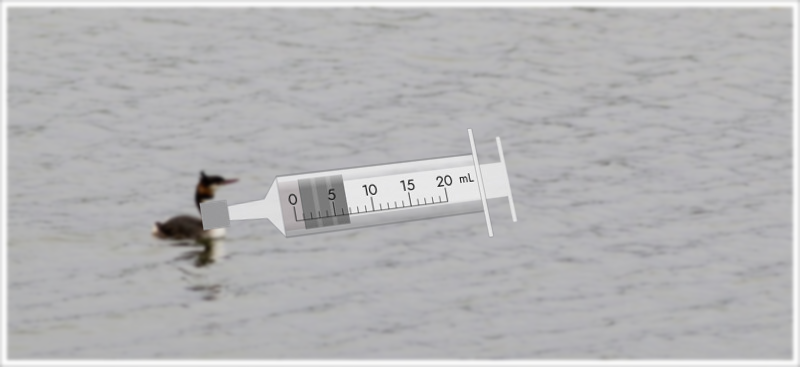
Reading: 1 mL
